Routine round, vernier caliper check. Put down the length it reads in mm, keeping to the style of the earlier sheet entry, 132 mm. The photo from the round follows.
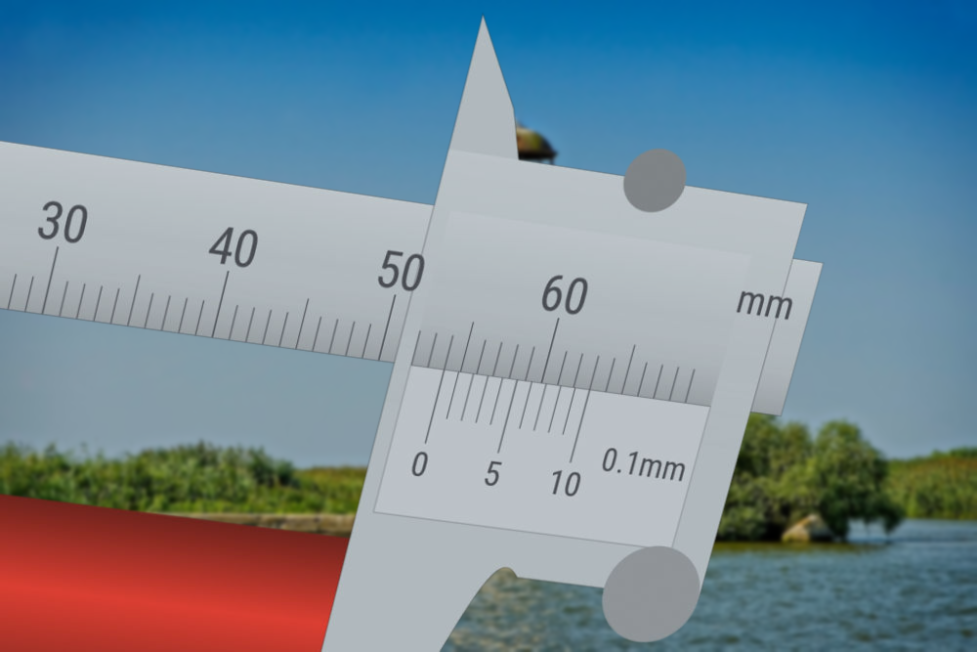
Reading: 54.0 mm
